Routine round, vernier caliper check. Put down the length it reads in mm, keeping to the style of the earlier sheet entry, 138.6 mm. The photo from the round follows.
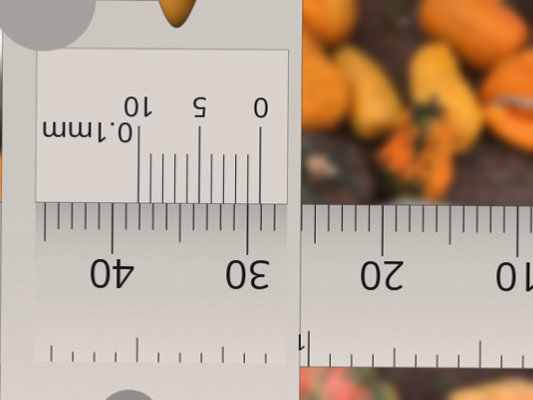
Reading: 29.1 mm
